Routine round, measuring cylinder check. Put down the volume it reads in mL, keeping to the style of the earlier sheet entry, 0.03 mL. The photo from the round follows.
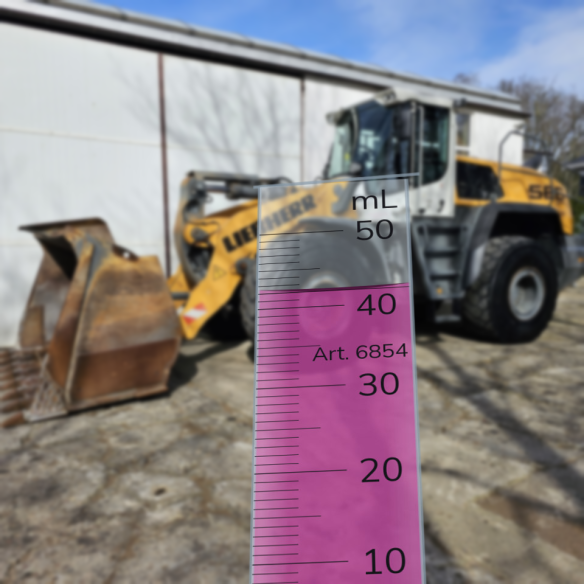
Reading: 42 mL
